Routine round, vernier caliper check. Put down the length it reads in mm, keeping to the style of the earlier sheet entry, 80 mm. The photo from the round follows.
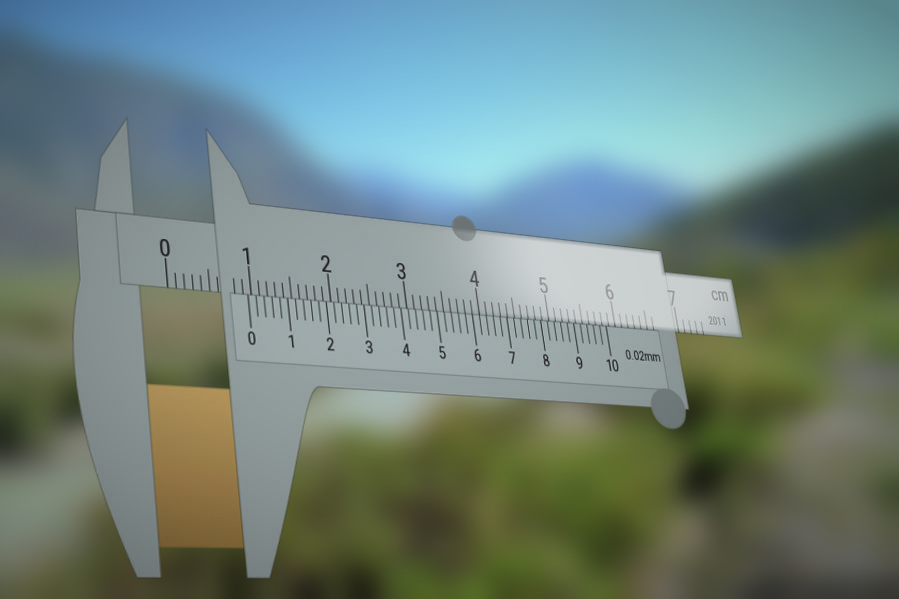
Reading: 9.6 mm
